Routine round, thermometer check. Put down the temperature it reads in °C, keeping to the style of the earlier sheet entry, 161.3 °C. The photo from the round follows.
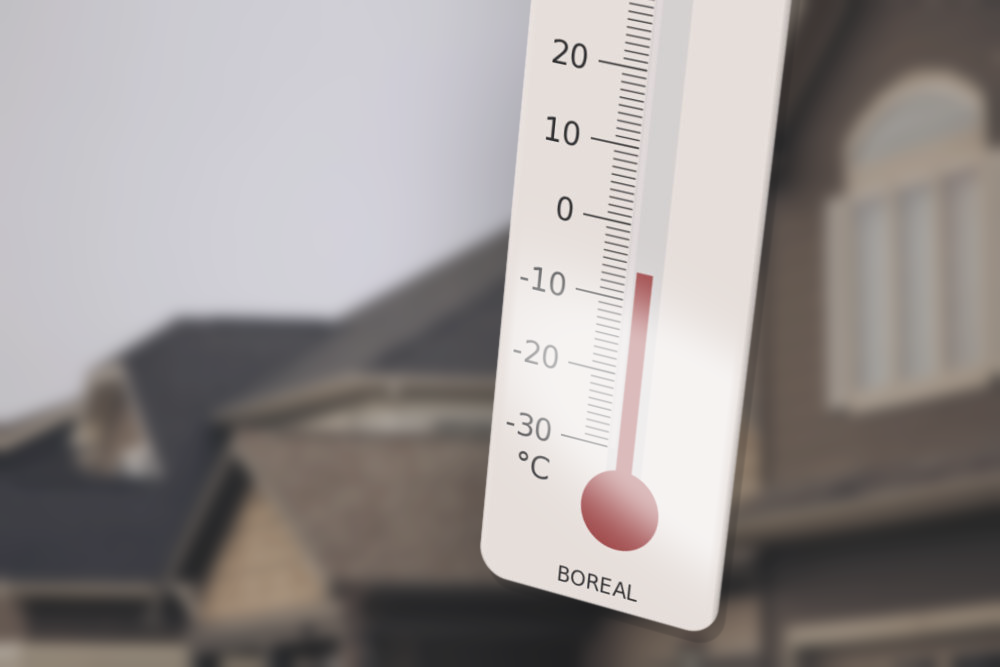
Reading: -6 °C
